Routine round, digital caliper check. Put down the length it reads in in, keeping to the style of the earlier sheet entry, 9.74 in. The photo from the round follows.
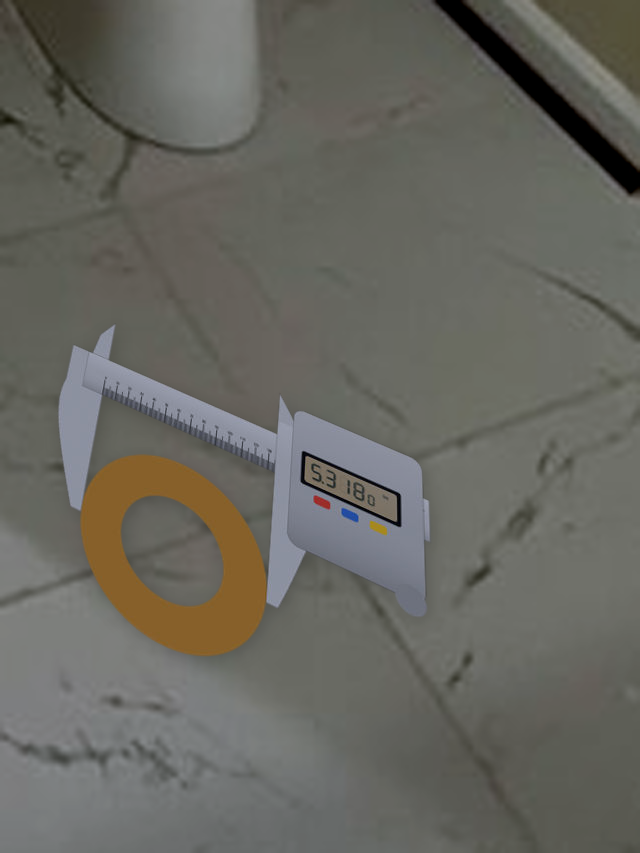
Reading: 5.3180 in
